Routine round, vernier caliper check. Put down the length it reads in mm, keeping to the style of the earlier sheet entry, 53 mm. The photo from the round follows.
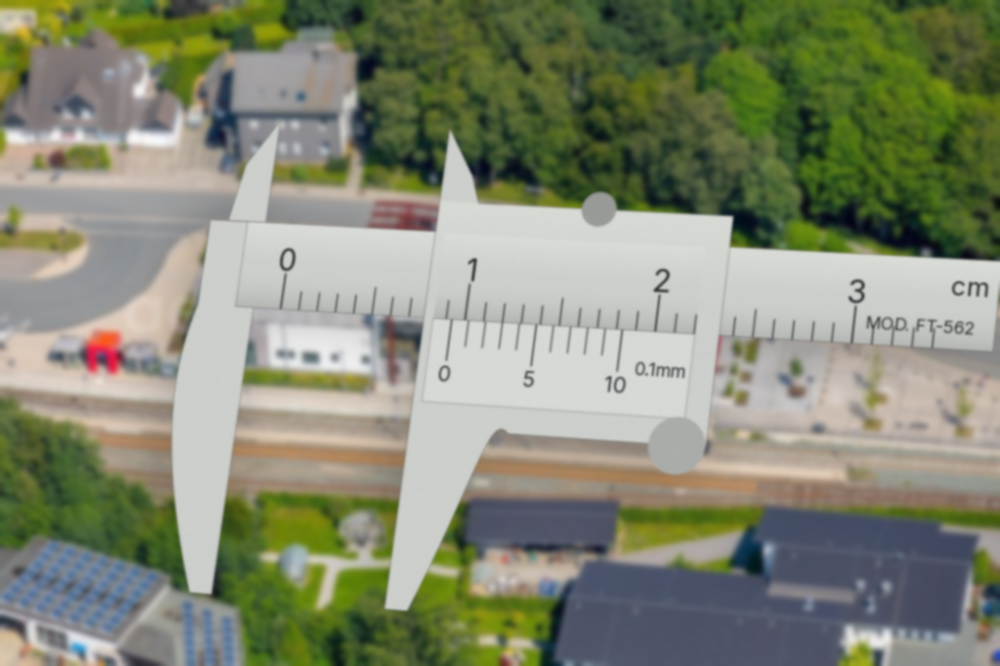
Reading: 9.3 mm
